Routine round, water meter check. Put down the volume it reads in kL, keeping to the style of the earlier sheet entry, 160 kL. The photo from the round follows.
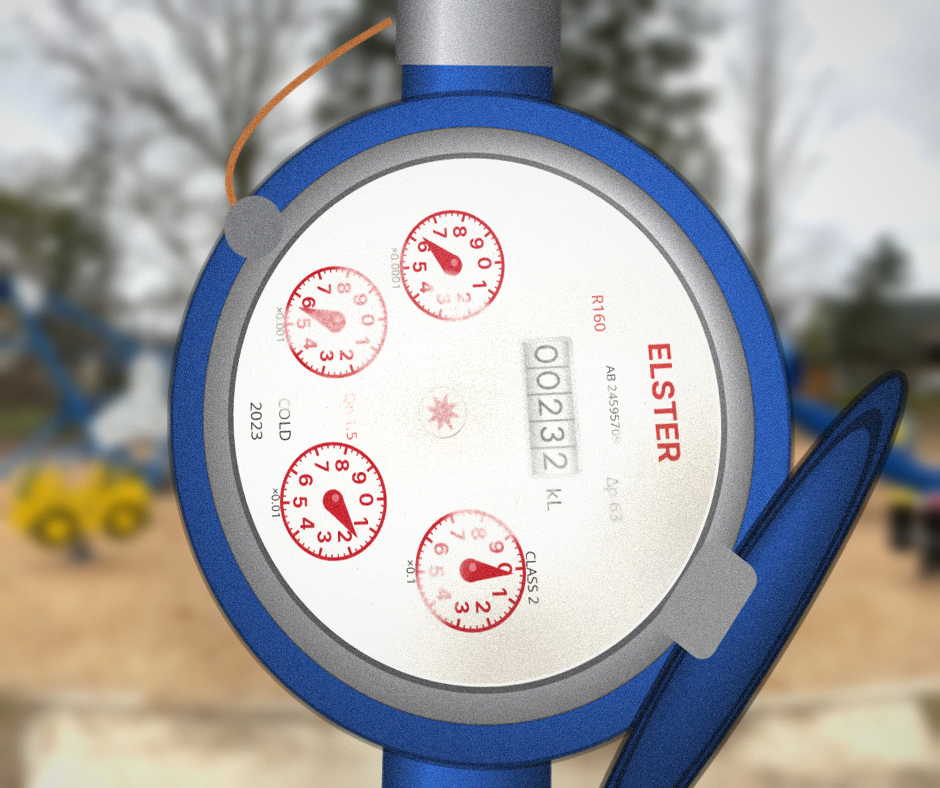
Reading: 232.0156 kL
